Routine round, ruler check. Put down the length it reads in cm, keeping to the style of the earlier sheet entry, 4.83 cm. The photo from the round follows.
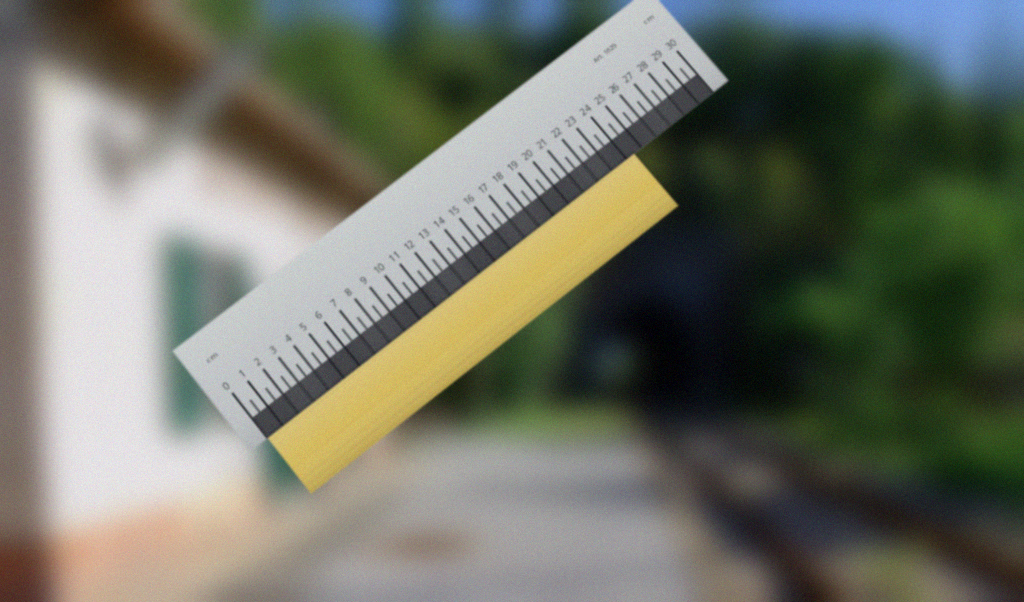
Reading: 24.5 cm
